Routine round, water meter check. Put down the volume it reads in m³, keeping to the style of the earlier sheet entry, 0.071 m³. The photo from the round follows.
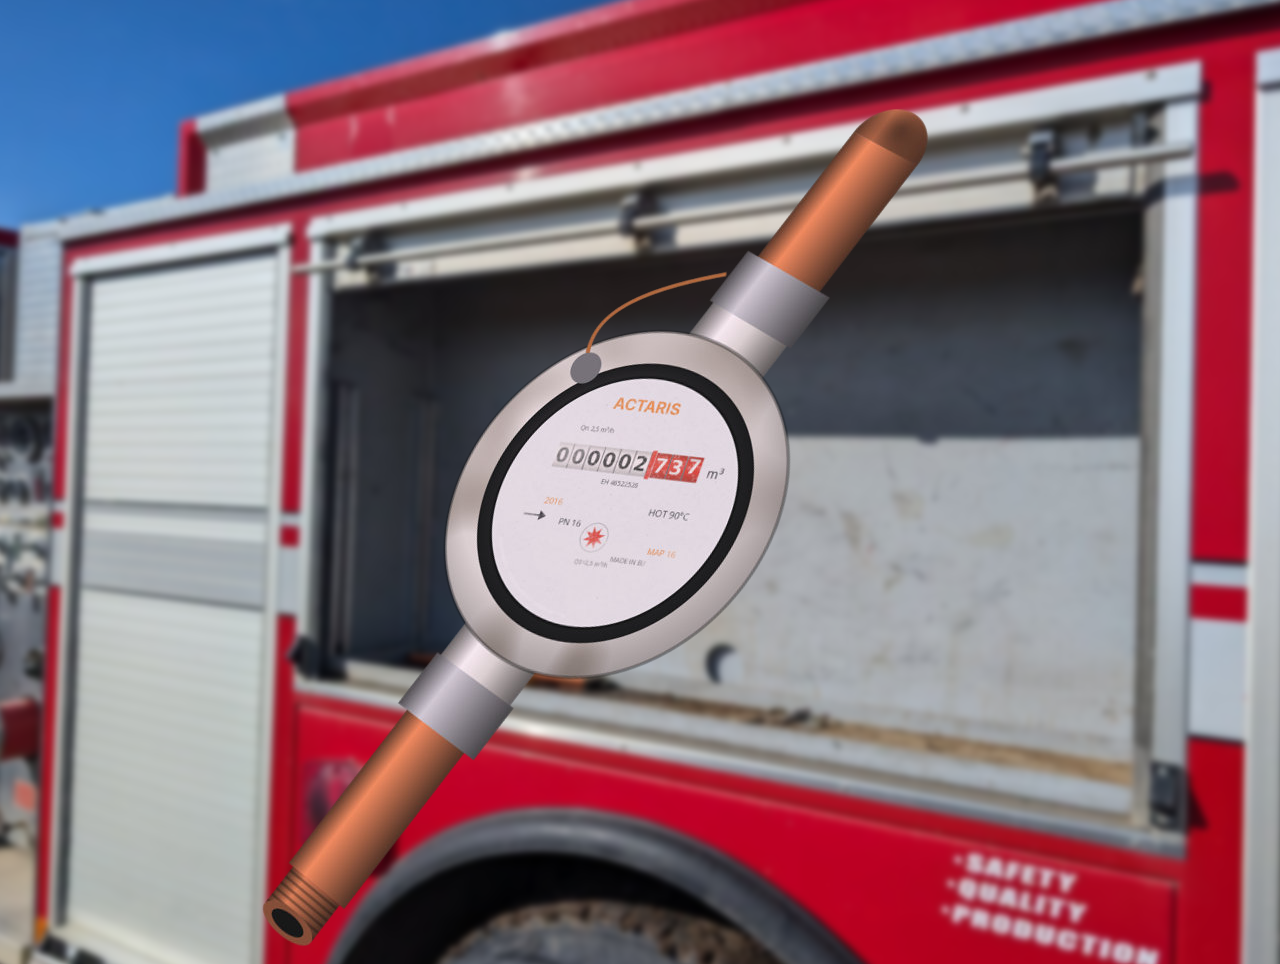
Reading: 2.737 m³
